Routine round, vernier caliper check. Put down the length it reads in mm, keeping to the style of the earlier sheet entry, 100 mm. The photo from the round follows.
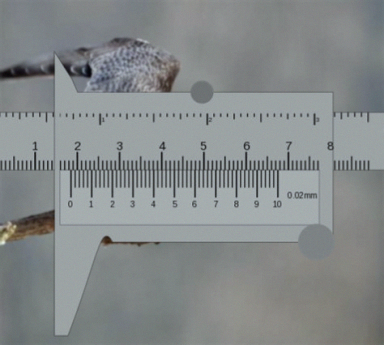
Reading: 18.5 mm
